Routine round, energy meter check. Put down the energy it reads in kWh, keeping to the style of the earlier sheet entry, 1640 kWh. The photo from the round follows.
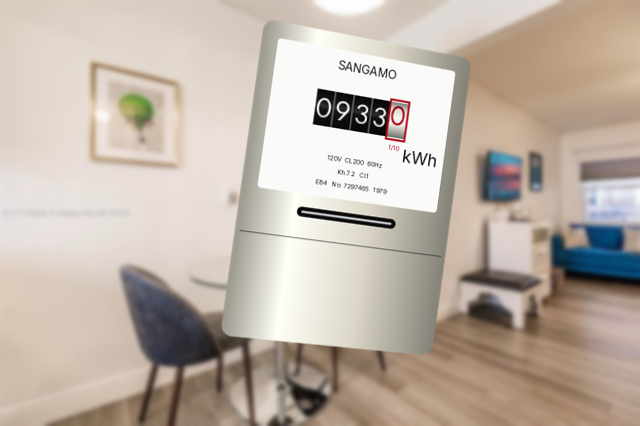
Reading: 933.0 kWh
